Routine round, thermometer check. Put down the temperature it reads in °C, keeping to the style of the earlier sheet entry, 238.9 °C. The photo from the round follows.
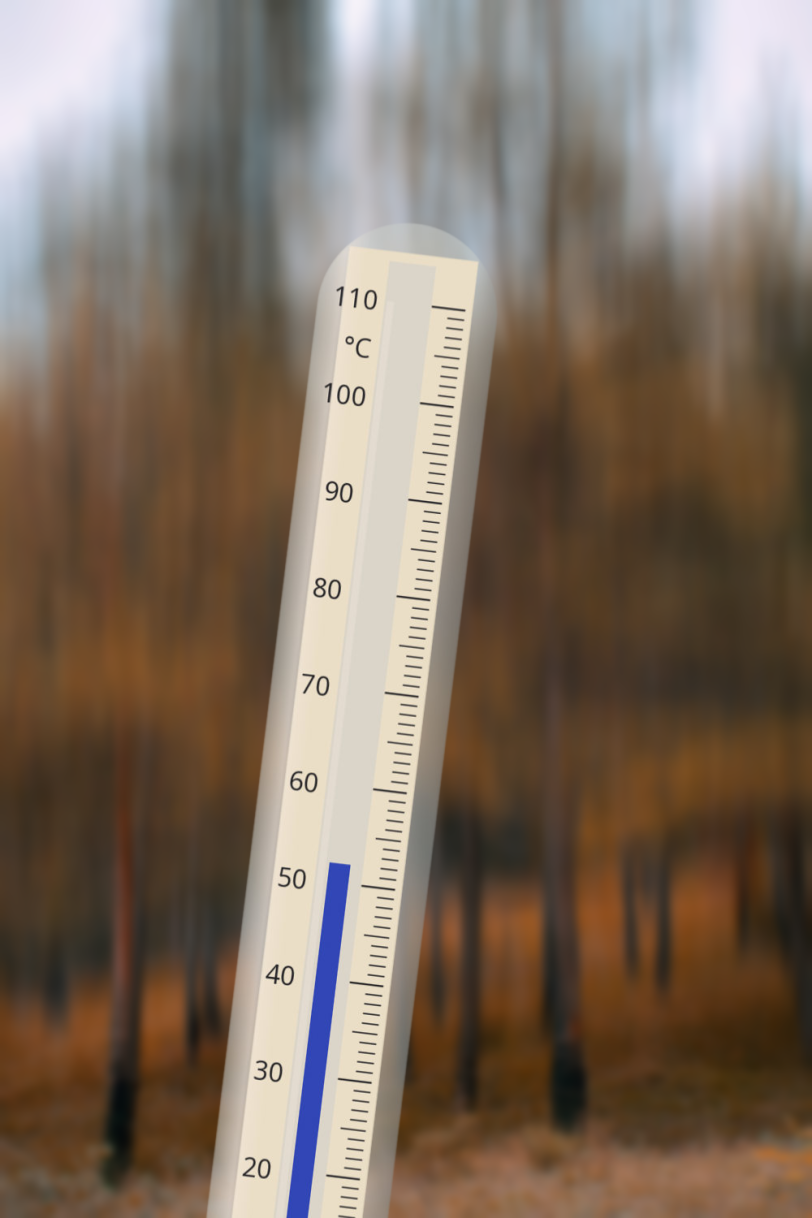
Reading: 52 °C
